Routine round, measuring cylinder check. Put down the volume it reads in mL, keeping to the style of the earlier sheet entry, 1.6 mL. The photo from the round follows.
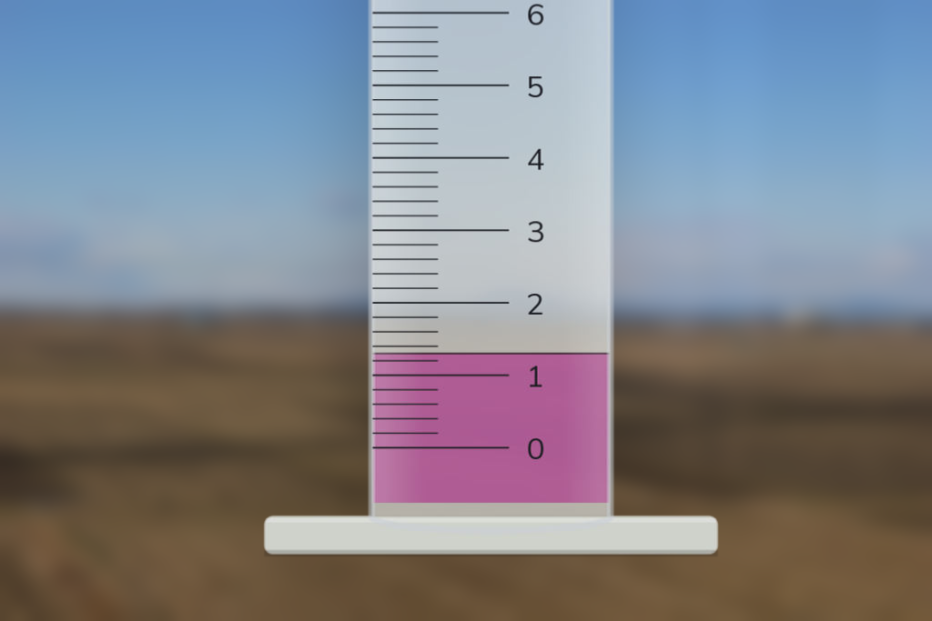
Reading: 1.3 mL
